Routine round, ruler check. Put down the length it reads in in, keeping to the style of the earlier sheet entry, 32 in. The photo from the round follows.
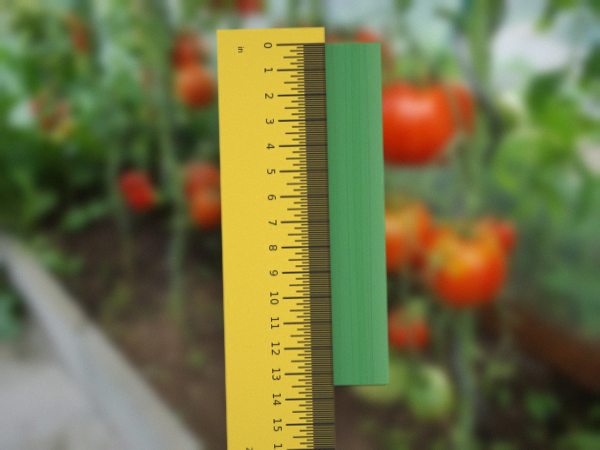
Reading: 13.5 in
